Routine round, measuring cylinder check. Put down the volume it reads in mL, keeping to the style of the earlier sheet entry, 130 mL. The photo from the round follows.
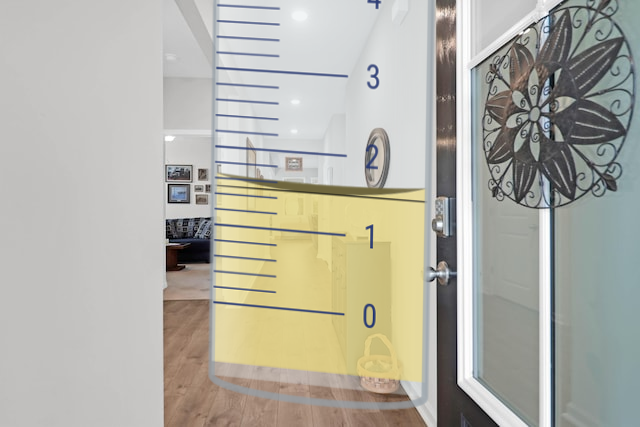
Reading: 1.5 mL
